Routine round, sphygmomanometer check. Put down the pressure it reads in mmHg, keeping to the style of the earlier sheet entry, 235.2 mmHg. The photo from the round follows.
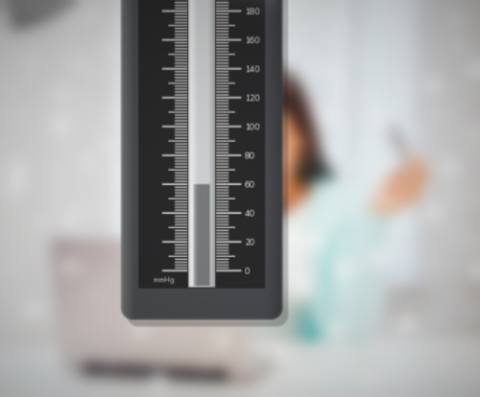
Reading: 60 mmHg
